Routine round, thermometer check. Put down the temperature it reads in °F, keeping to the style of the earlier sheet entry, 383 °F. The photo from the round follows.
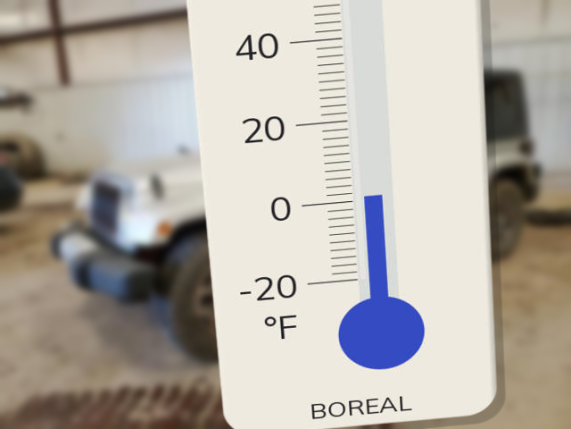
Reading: 1 °F
